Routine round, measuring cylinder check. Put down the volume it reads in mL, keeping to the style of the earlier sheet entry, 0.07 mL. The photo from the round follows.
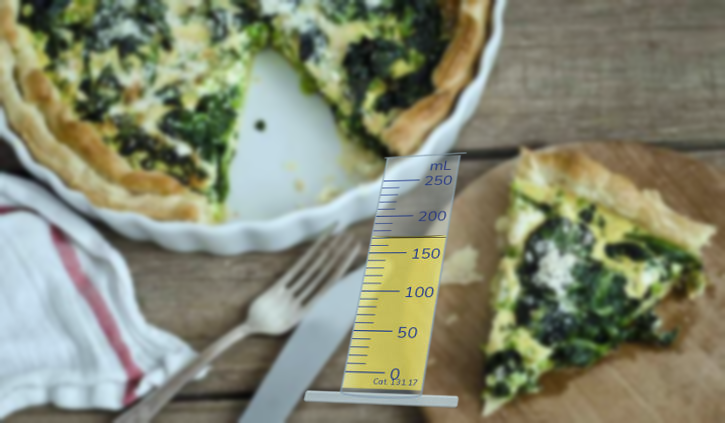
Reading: 170 mL
